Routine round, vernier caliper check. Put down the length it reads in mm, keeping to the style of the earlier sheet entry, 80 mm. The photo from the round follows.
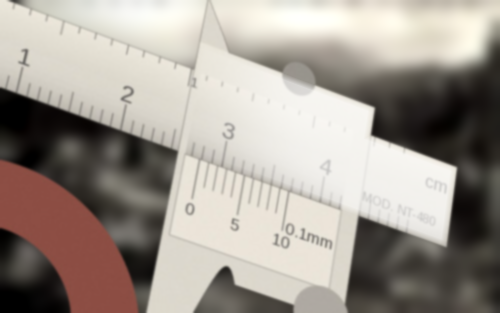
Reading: 27.8 mm
